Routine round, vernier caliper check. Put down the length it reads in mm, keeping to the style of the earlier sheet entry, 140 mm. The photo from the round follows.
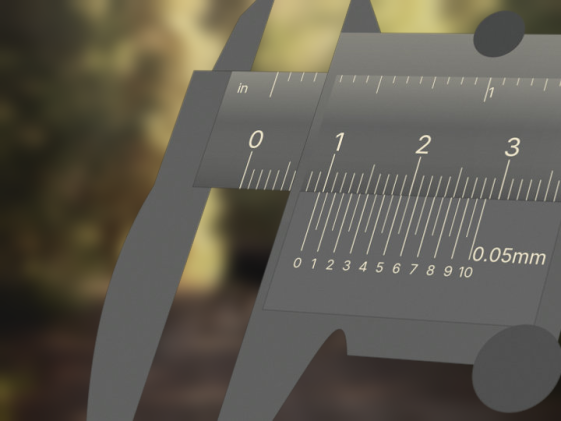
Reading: 9.6 mm
